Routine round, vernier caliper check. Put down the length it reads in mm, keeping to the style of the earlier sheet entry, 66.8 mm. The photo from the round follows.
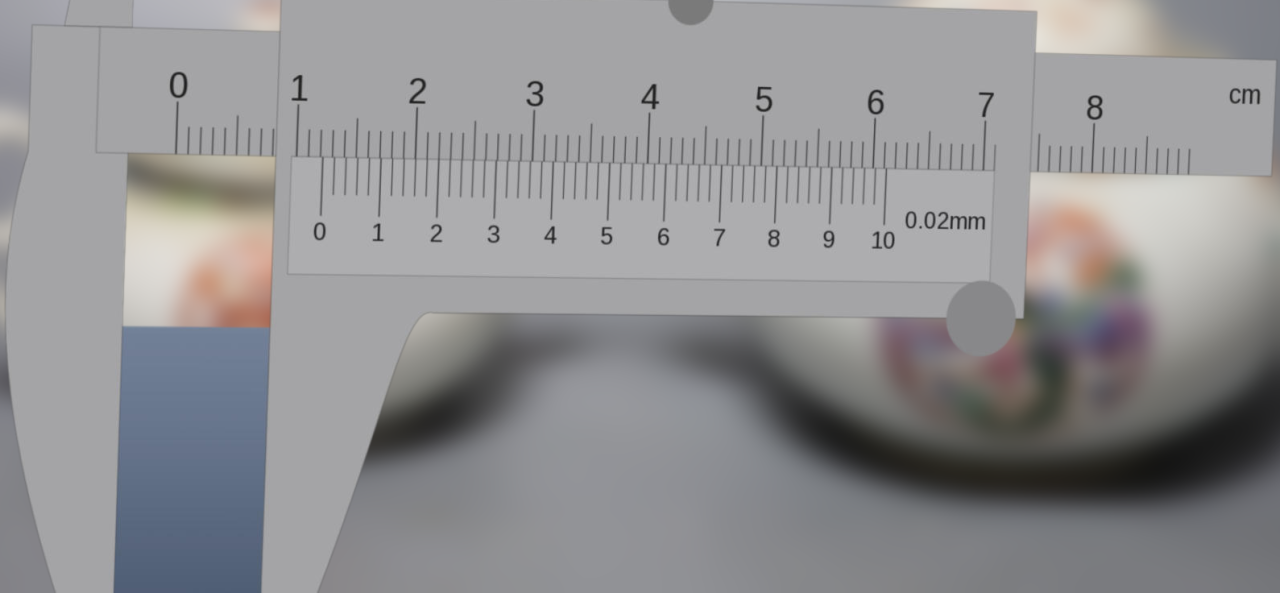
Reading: 12.2 mm
